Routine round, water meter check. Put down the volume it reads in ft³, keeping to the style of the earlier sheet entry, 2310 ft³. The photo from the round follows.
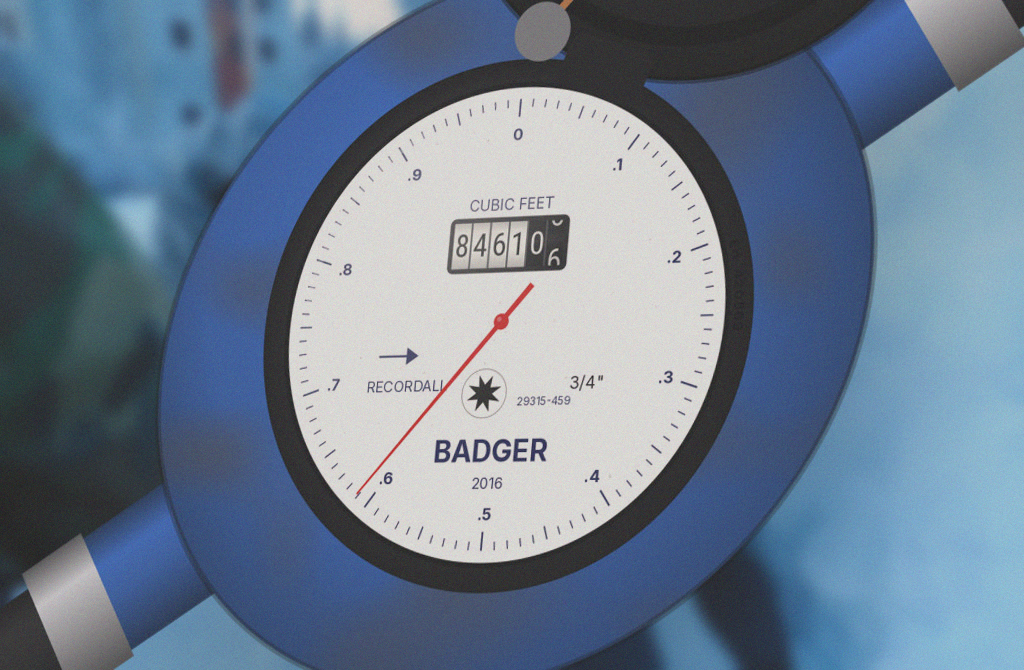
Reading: 846105.61 ft³
